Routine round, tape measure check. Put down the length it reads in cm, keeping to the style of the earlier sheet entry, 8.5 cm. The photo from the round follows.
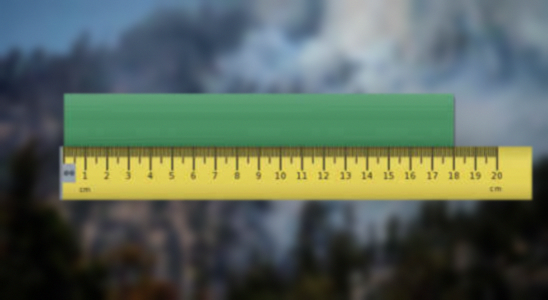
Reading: 18 cm
